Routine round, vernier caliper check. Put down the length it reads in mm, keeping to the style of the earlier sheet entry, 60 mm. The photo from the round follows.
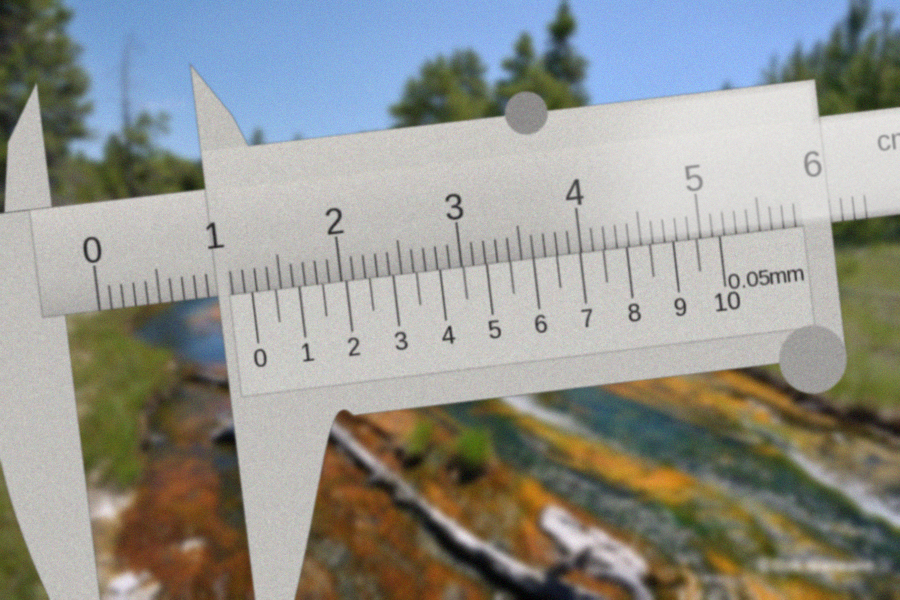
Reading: 12.6 mm
